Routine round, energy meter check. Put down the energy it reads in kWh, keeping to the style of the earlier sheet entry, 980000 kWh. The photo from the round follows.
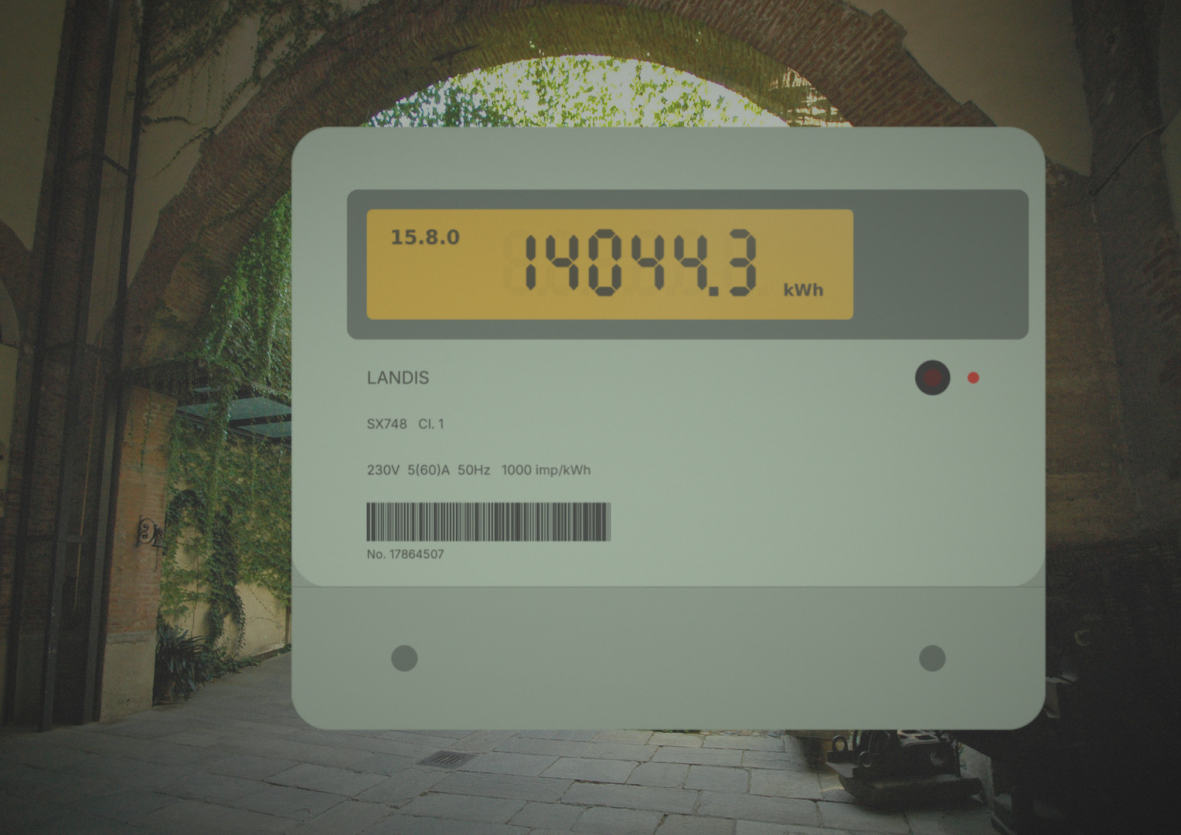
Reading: 14044.3 kWh
